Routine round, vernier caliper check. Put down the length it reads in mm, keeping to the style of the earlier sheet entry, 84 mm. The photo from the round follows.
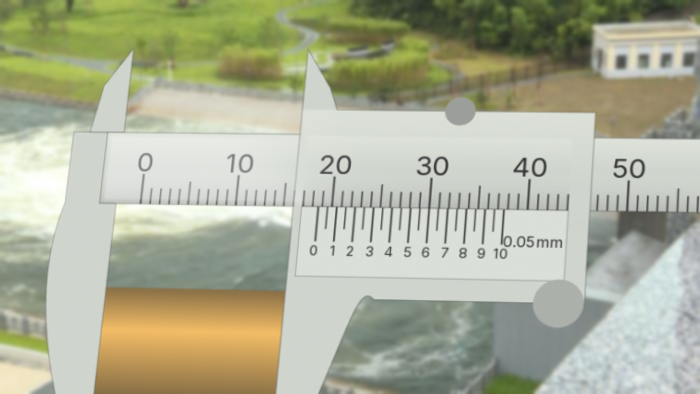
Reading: 18.6 mm
